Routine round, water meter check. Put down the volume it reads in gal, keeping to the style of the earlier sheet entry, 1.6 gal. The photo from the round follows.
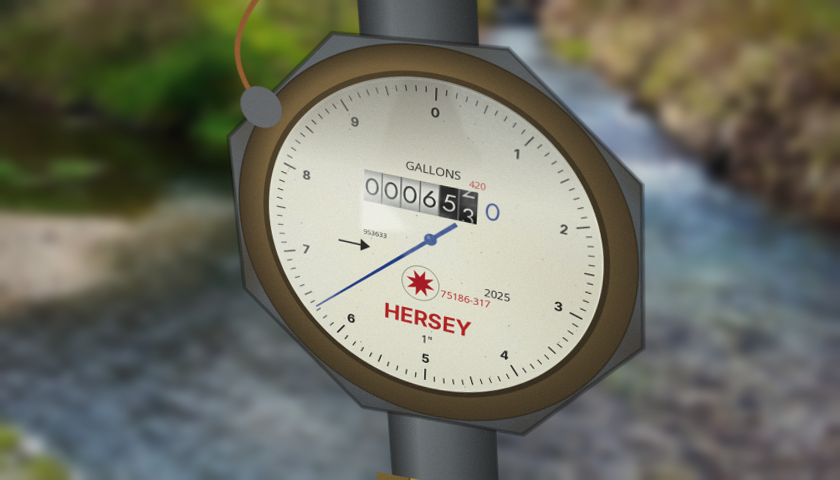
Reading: 6526.3 gal
